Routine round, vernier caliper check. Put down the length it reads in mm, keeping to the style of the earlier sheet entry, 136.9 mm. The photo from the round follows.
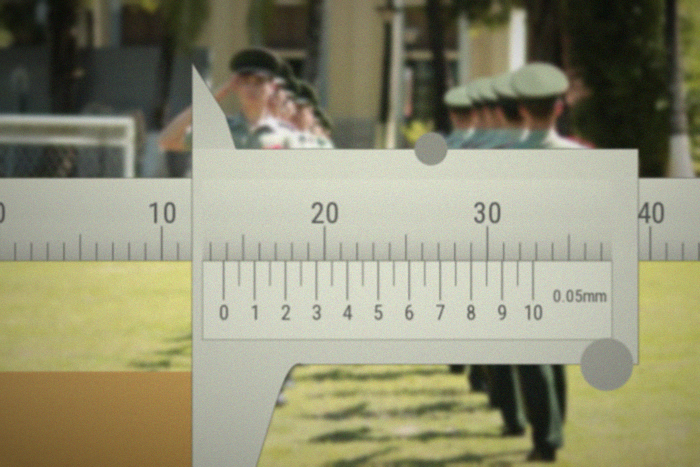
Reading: 13.8 mm
